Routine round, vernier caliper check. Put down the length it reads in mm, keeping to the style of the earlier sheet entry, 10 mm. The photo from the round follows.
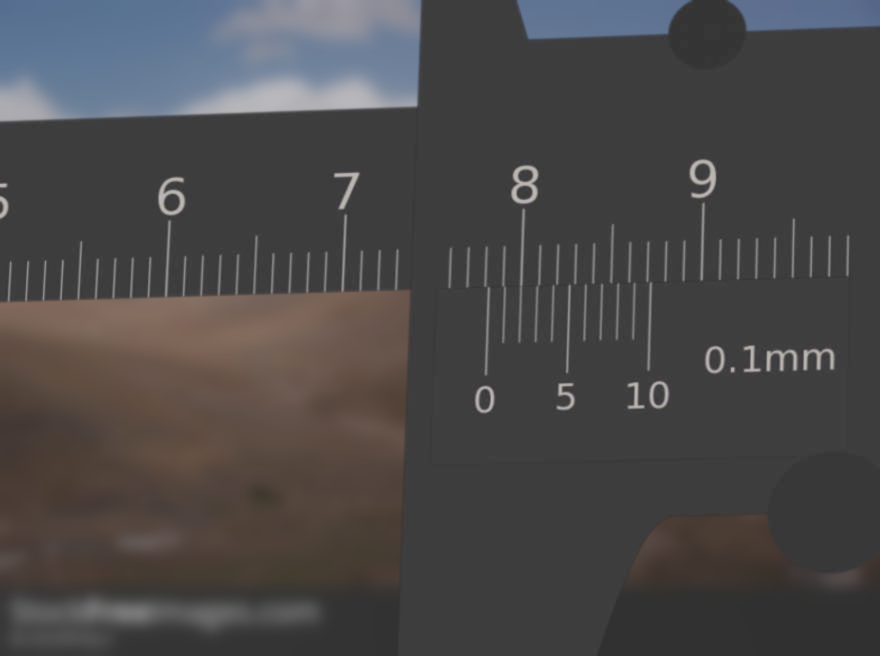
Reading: 78.2 mm
